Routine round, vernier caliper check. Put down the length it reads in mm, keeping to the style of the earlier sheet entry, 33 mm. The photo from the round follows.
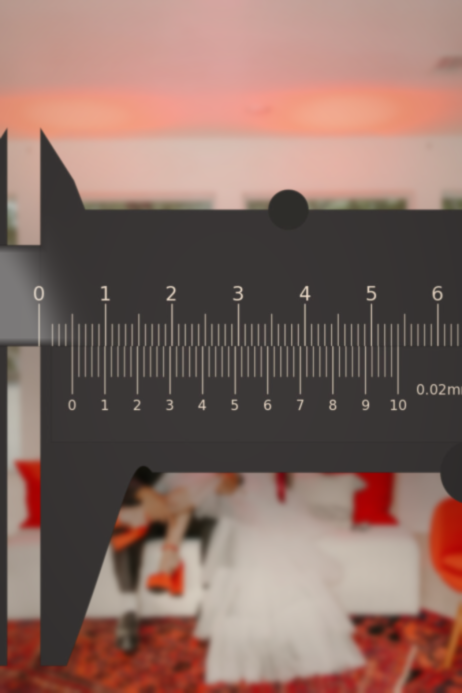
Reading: 5.0 mm
